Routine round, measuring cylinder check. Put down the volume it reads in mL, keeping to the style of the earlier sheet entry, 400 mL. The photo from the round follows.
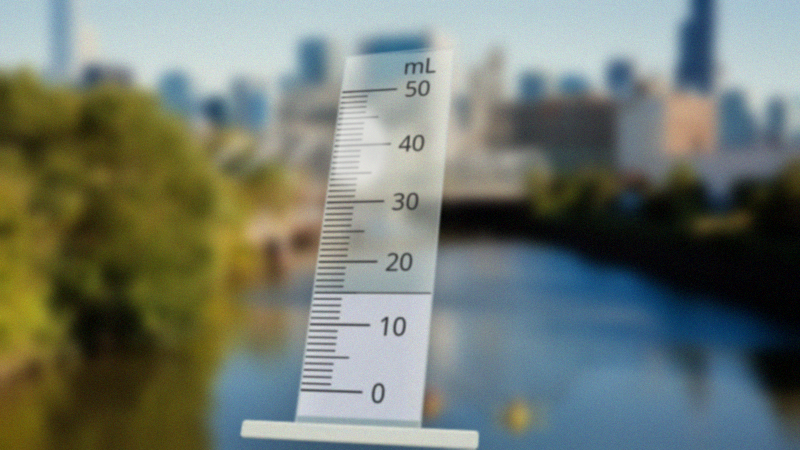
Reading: 15 mL
